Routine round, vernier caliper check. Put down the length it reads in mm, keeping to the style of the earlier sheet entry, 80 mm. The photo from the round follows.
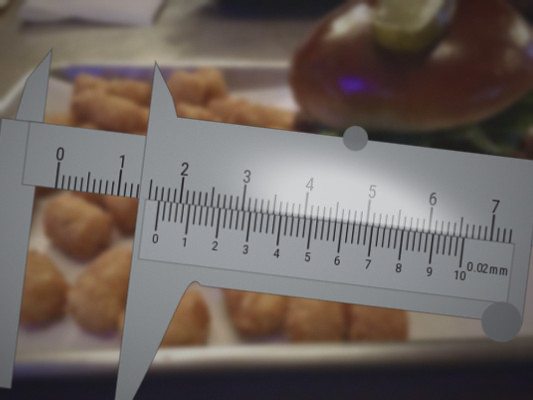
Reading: 16.6 mm
